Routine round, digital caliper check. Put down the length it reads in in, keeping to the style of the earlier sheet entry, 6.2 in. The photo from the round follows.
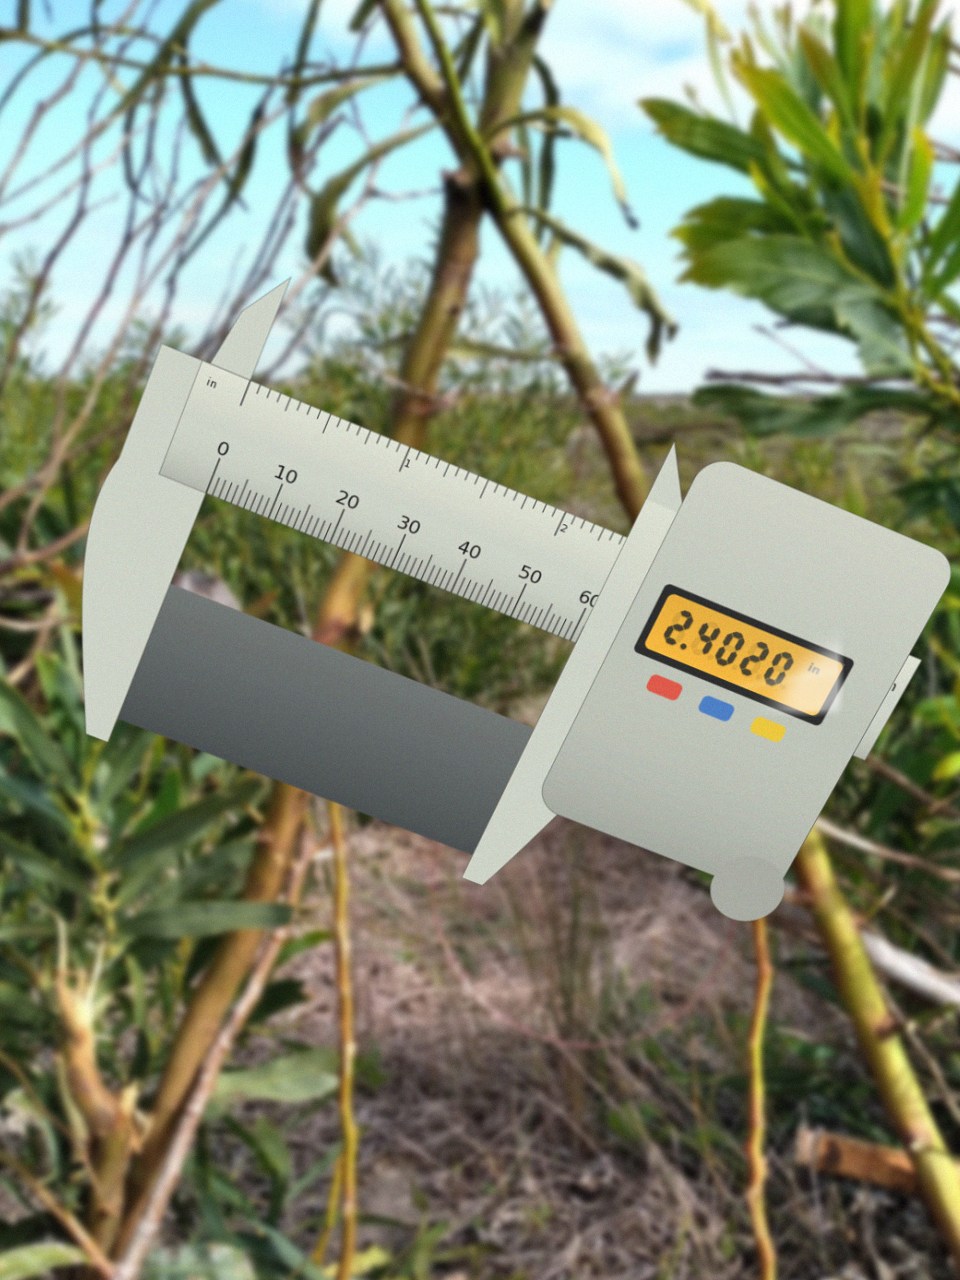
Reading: 2.4020 in
